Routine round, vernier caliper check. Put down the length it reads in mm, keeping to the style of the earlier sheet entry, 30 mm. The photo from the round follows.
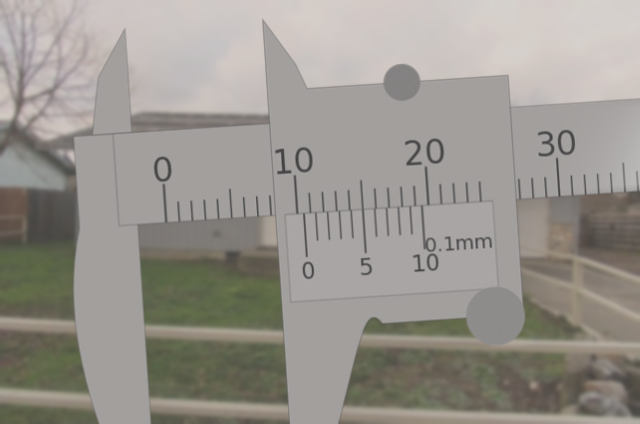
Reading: 10.5 mm
